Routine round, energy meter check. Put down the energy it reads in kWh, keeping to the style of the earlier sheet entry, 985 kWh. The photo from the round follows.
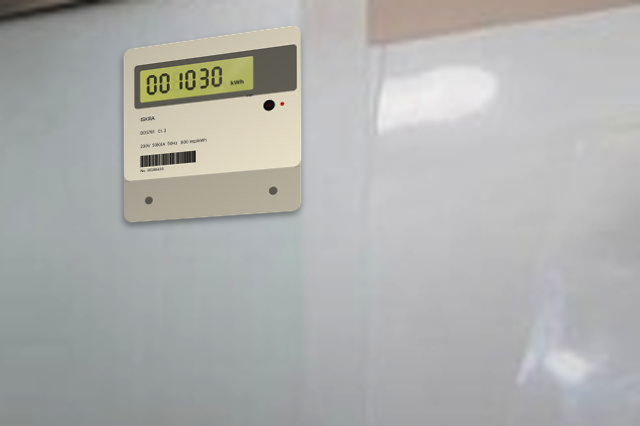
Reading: 1030 kWh
